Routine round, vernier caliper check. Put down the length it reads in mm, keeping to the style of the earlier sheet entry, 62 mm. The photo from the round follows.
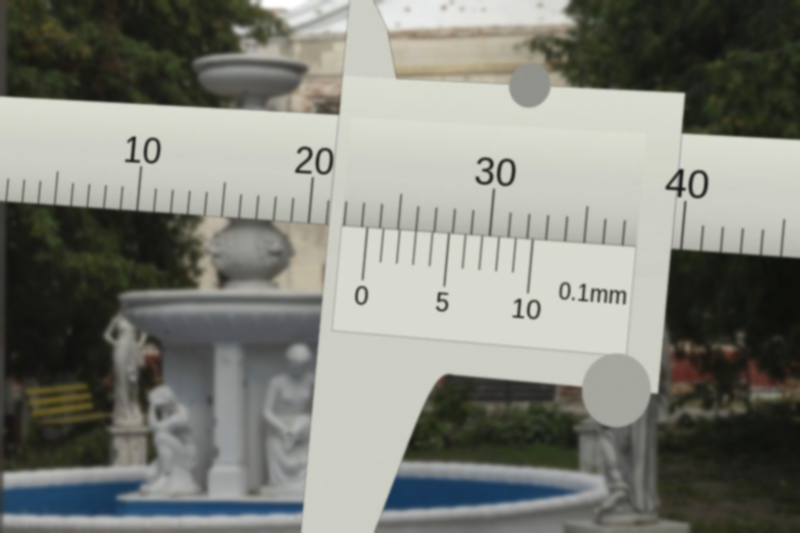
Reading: 23.3 mm
